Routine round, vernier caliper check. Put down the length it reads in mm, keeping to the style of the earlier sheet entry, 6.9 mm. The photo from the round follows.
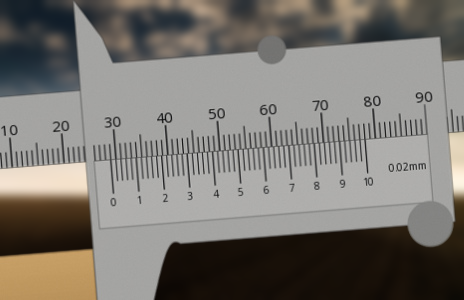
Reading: 29.0 mm
